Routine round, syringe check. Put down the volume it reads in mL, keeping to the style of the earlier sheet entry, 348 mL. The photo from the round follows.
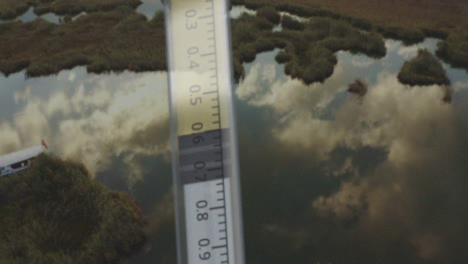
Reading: 0.6 mL
